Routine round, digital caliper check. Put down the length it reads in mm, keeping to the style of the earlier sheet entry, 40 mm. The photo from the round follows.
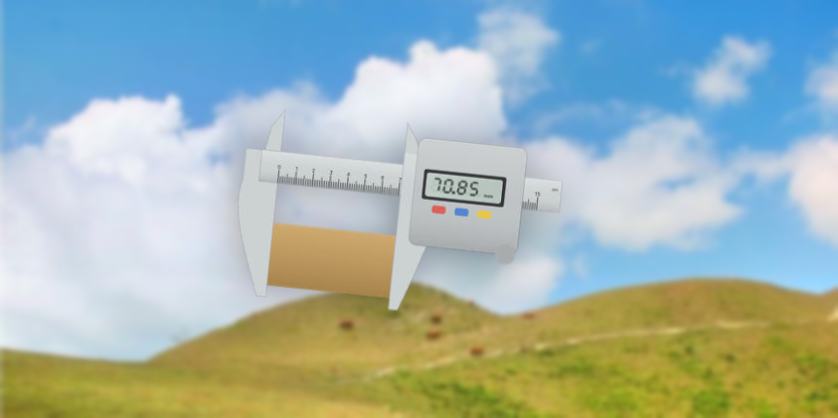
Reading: 70.85 mm
